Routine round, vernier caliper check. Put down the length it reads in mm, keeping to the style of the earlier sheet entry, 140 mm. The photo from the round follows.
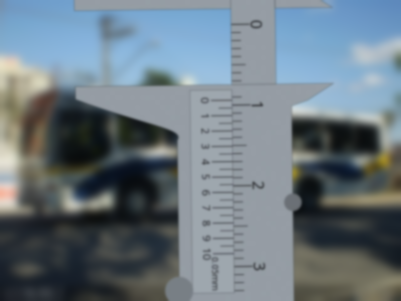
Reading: 9.4 mm
